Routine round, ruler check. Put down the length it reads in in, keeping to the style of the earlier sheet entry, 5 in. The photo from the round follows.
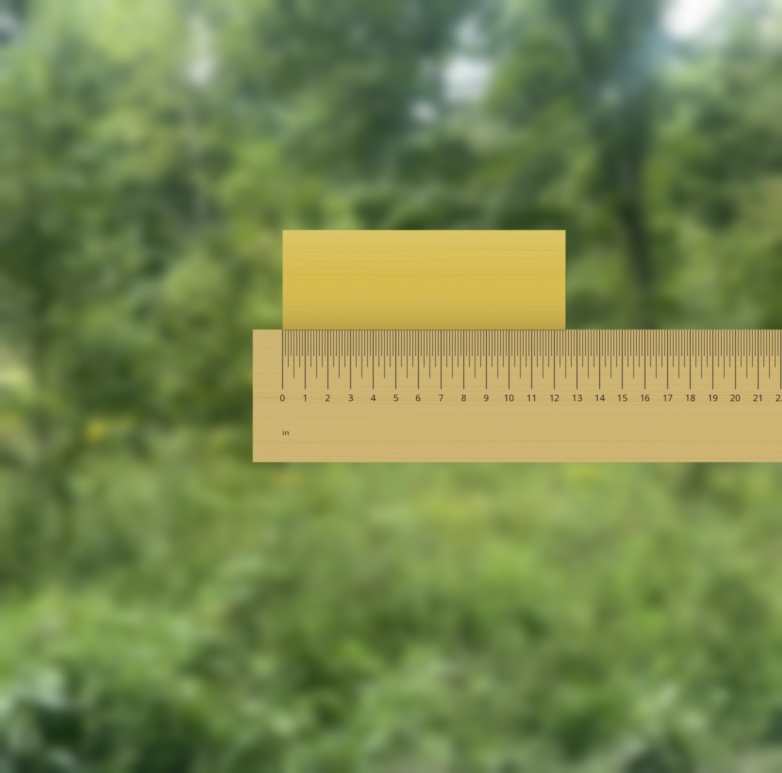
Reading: 12.5 in
